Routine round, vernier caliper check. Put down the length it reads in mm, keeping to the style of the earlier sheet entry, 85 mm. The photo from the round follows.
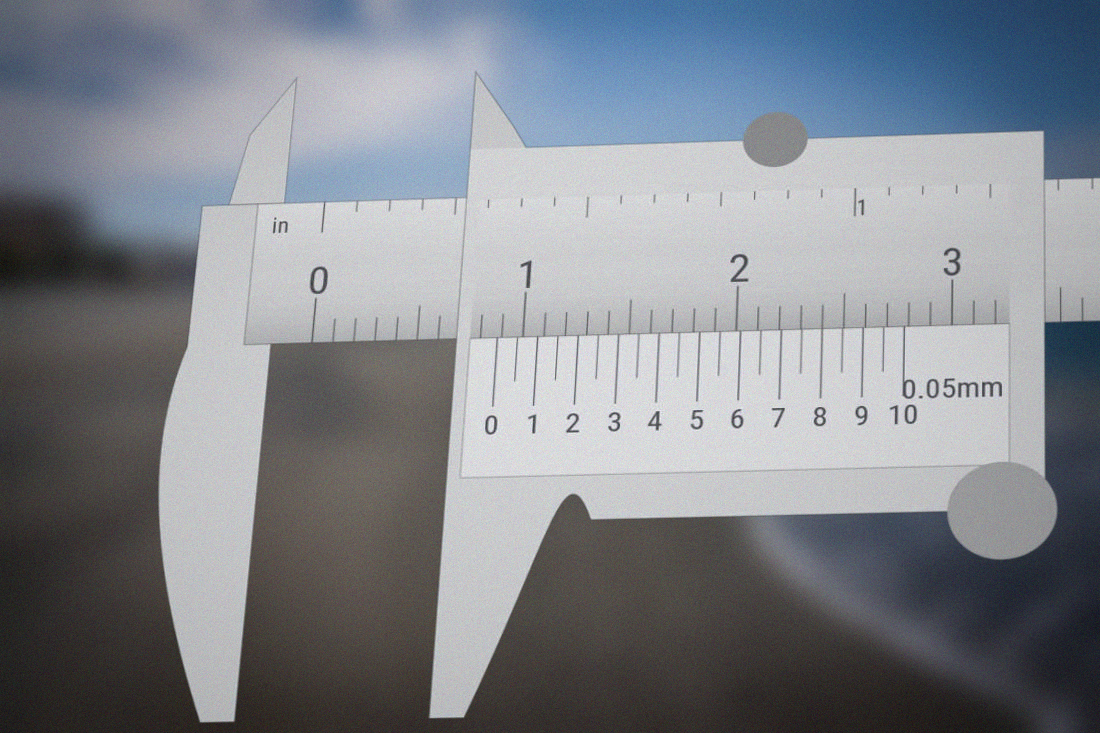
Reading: 8.8 mm
